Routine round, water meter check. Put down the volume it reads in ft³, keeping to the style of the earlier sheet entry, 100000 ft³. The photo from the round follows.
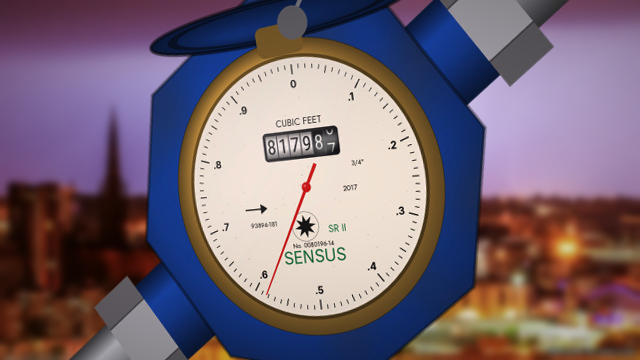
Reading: 817986.58 ft³
